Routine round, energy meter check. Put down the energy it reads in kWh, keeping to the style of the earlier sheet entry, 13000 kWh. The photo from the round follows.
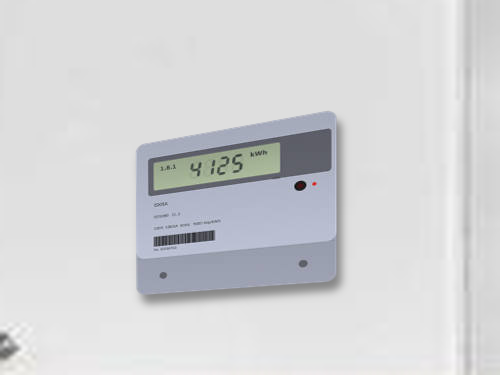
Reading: 4125 kWh
